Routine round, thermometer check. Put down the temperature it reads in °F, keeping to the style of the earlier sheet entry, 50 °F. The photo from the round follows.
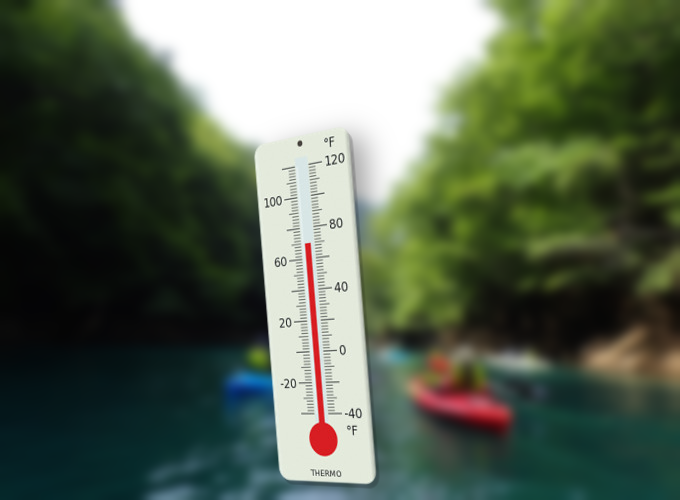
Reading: 70 °F
